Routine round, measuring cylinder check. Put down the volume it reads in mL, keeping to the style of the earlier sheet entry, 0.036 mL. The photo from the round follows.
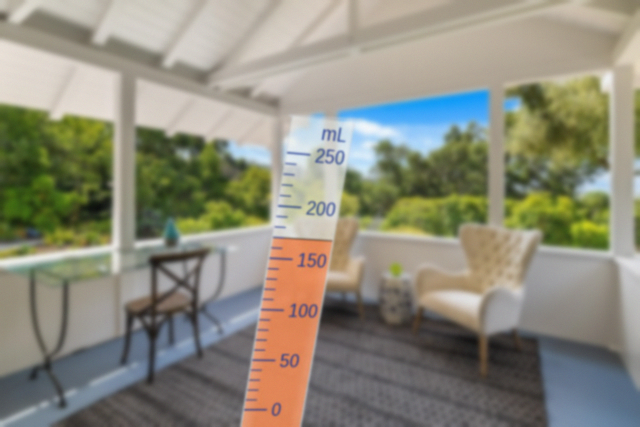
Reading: 170 mL
